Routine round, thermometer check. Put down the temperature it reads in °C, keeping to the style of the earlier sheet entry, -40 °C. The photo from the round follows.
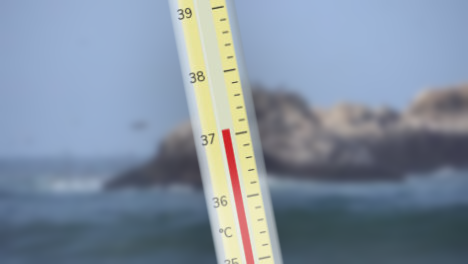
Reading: 37.1 °C
